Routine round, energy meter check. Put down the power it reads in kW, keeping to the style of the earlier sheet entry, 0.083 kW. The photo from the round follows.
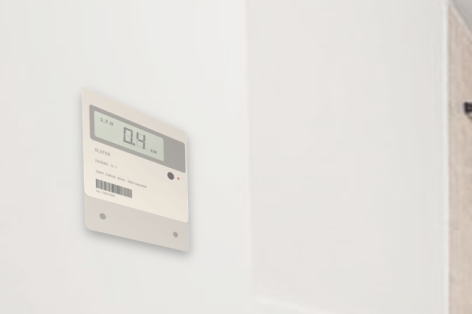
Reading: 0.4 kW
